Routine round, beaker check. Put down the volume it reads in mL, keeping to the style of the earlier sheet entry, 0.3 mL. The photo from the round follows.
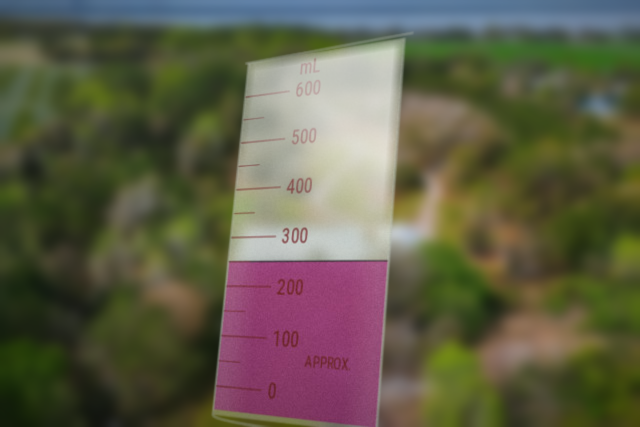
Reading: 250 mL
